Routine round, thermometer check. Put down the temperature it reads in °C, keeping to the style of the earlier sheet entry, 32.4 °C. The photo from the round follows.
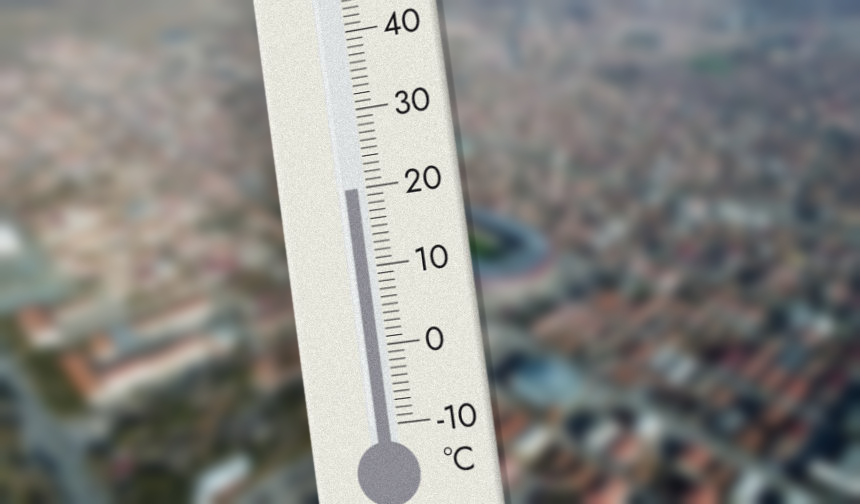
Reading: 20 °C
